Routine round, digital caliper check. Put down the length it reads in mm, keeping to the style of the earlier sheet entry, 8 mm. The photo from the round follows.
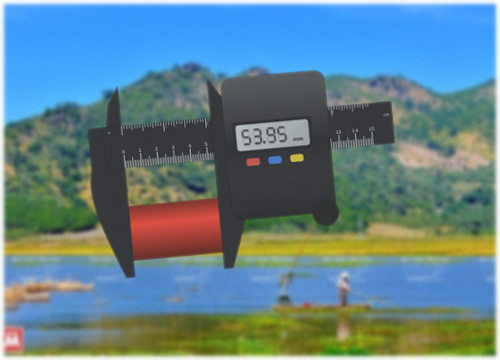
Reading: 53.95 mm
